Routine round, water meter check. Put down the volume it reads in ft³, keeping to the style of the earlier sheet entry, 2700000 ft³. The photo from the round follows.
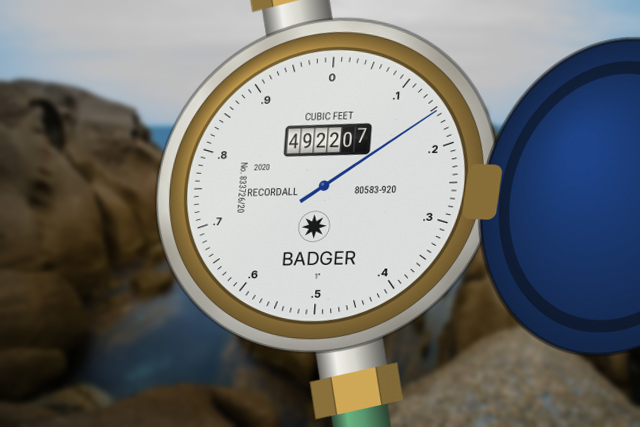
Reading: 492207.15 ft³
